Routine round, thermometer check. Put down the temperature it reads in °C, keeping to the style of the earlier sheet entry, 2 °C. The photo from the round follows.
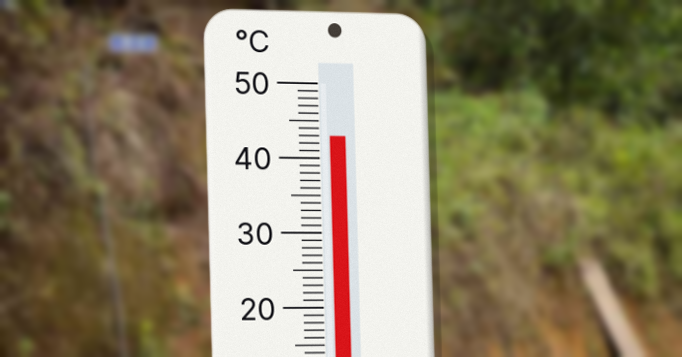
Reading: 43 °C
